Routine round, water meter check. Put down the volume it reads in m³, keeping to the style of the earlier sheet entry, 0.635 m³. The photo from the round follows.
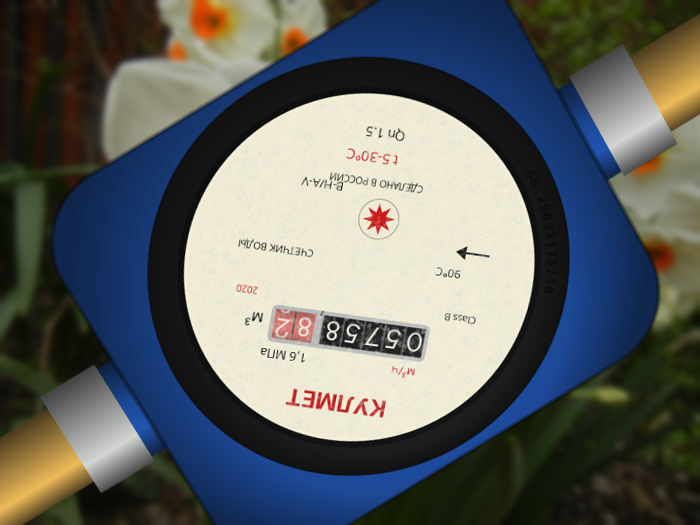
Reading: 5758.82 m³
